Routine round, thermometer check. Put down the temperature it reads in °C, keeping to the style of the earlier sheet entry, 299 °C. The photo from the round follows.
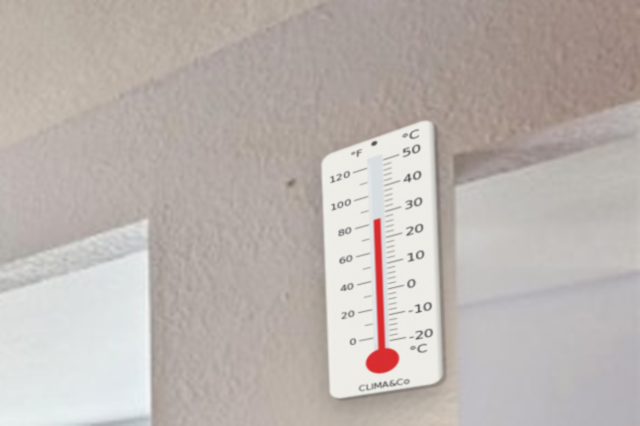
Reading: 28 °C
